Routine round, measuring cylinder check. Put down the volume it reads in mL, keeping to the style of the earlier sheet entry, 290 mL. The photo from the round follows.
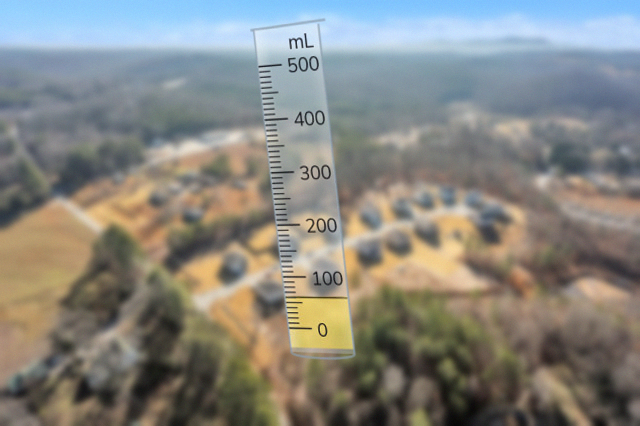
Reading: 60 mL
